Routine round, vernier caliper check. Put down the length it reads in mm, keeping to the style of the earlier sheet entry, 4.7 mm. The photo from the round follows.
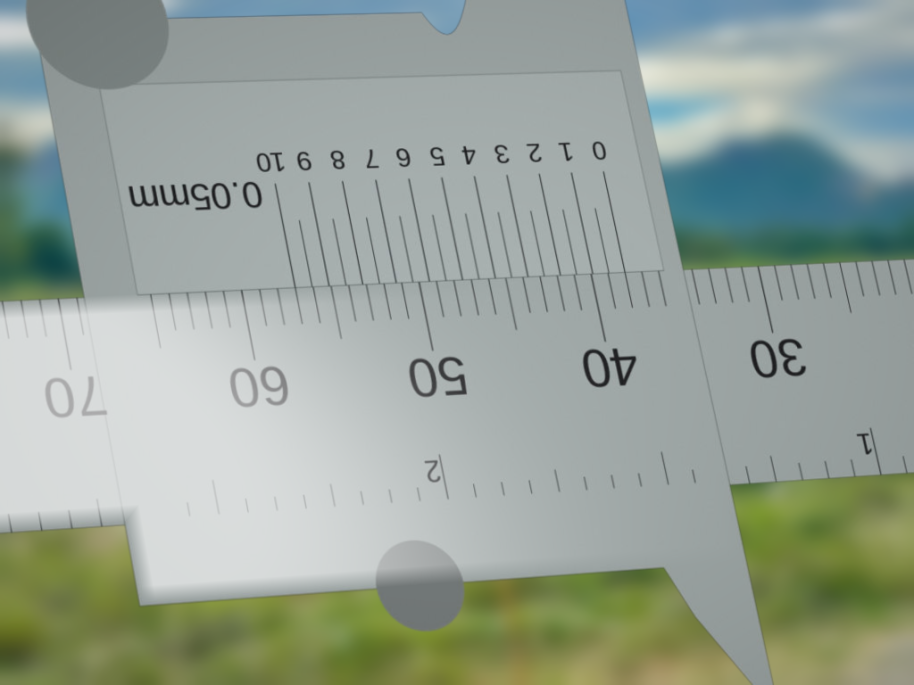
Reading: 38.0 mm
